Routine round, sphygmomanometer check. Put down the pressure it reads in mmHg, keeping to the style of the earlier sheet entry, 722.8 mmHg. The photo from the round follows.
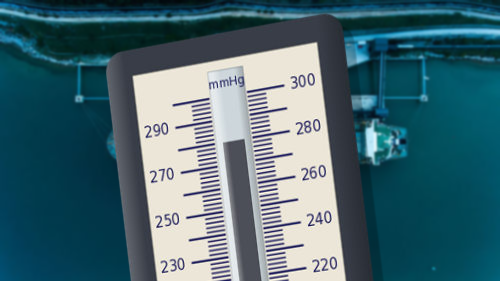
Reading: 280 mmHg
